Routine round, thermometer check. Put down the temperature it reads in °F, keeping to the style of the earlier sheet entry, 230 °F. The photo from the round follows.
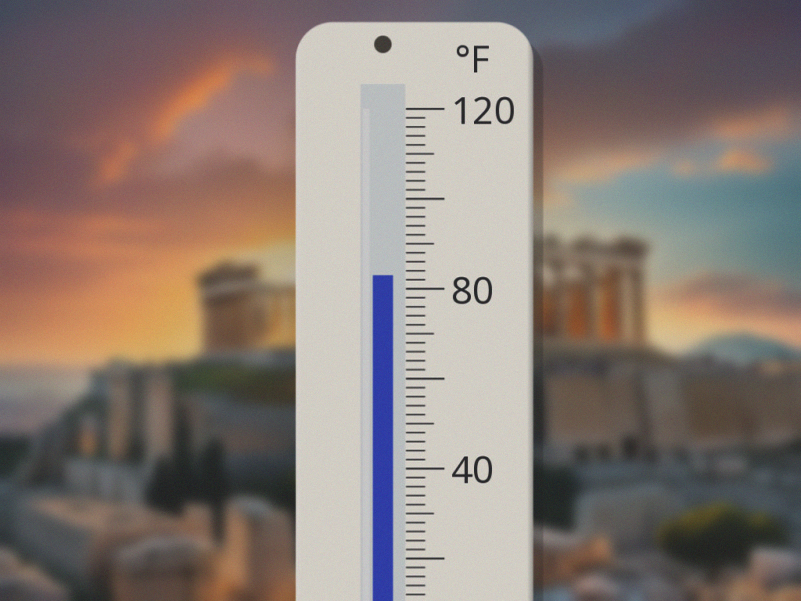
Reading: 83 °F
